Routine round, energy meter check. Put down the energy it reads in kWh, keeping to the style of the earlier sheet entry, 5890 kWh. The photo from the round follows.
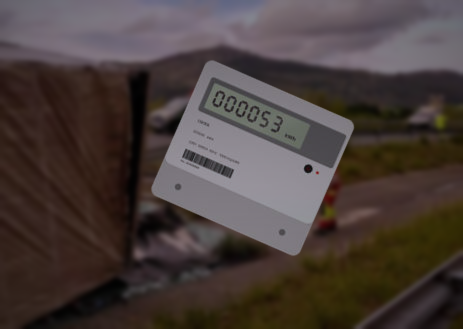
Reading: 53 kWh
